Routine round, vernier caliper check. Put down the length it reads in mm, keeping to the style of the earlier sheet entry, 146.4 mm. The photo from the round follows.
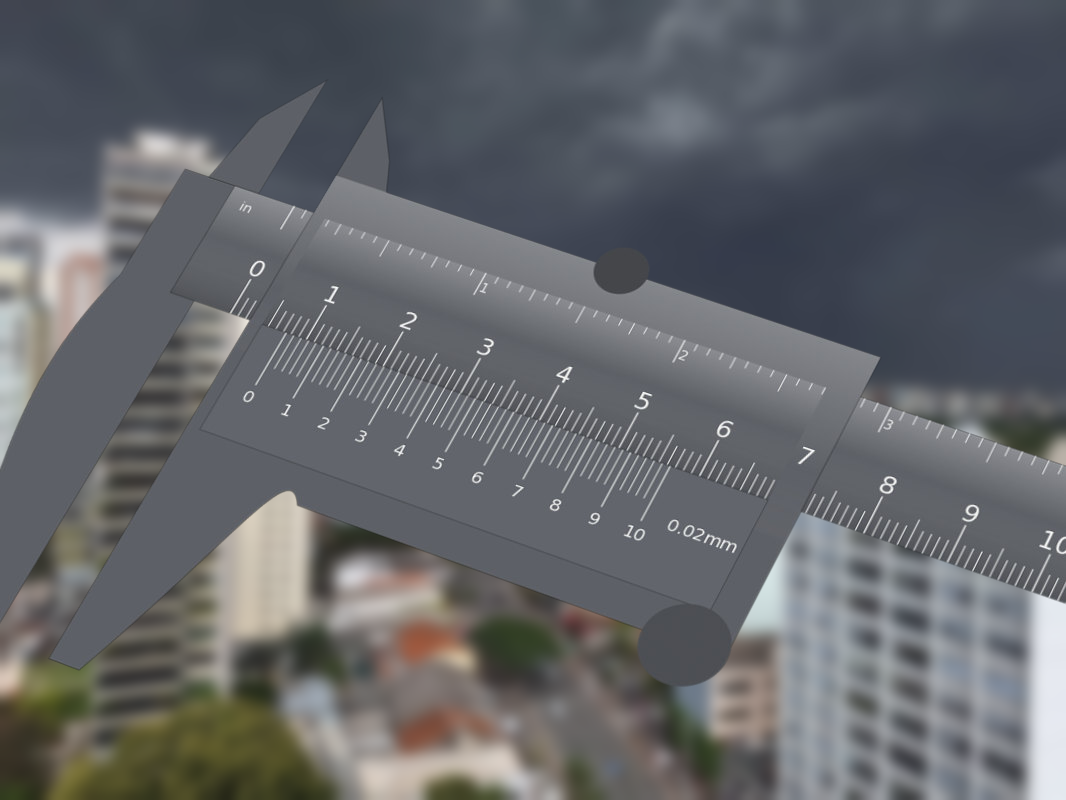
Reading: 7.4 mm
